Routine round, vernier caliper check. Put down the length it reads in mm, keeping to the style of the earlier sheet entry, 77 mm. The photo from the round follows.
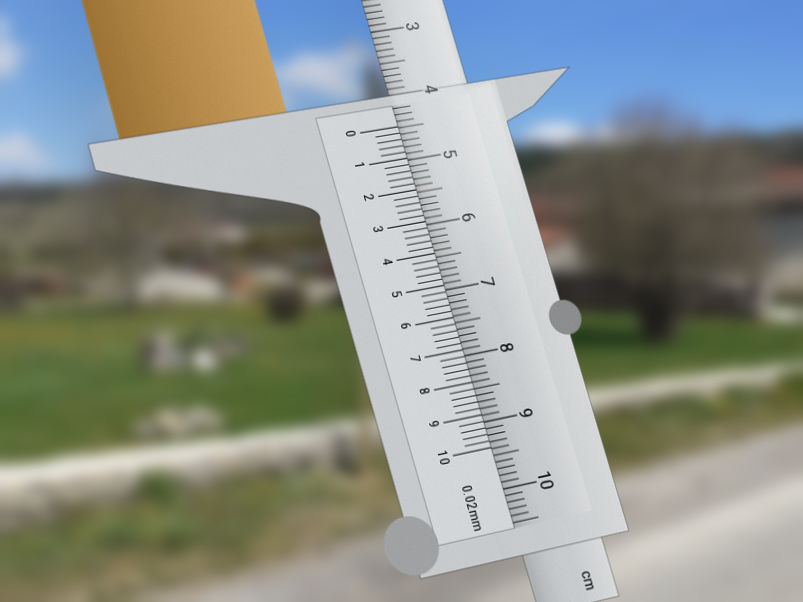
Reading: 44.8 mm
